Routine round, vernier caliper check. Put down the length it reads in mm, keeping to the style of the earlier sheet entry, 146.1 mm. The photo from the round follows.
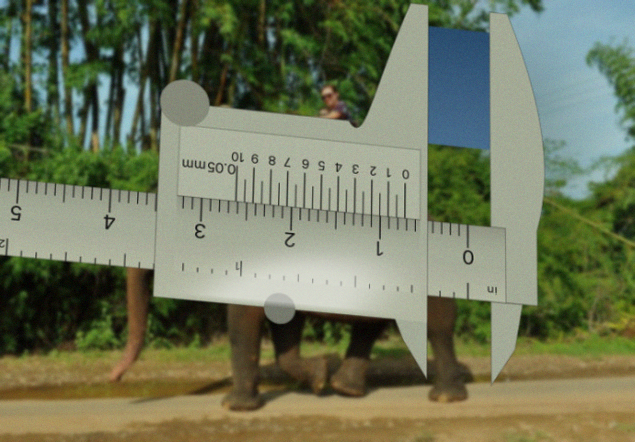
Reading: 7.2 mm
